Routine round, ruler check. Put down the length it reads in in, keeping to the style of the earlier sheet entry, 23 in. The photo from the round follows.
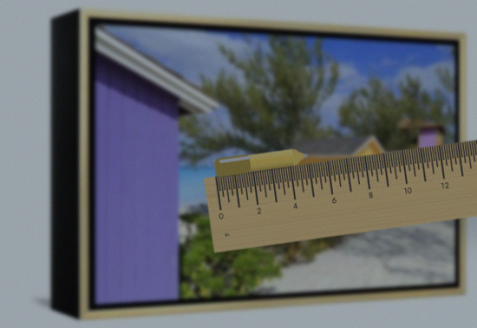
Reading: 5 in
